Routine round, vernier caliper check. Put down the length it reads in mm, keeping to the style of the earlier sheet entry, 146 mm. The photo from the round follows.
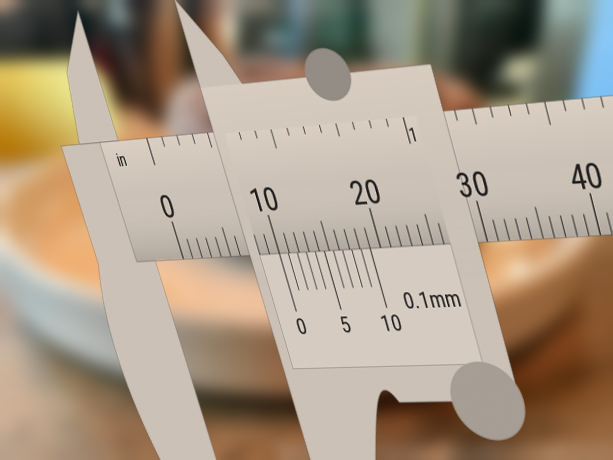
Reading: 10.0 mm
